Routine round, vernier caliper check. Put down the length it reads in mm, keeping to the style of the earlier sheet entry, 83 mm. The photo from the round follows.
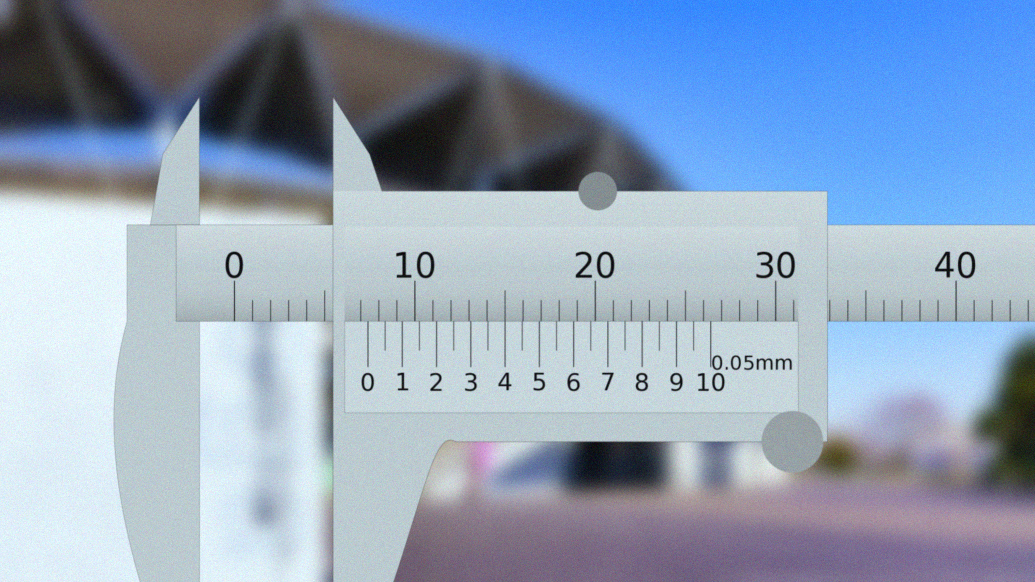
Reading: 7.4 mm
